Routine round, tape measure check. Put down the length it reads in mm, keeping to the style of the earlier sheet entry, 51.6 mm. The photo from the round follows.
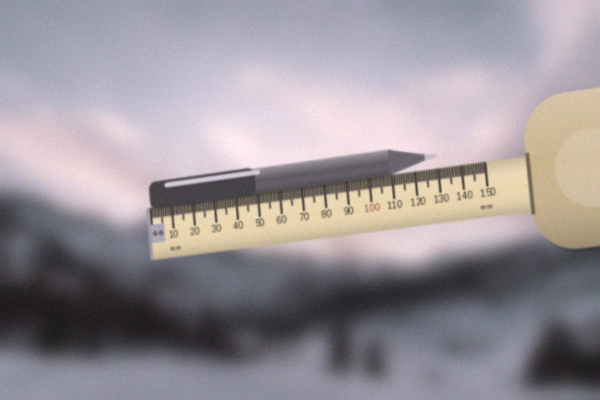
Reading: 130 mm
